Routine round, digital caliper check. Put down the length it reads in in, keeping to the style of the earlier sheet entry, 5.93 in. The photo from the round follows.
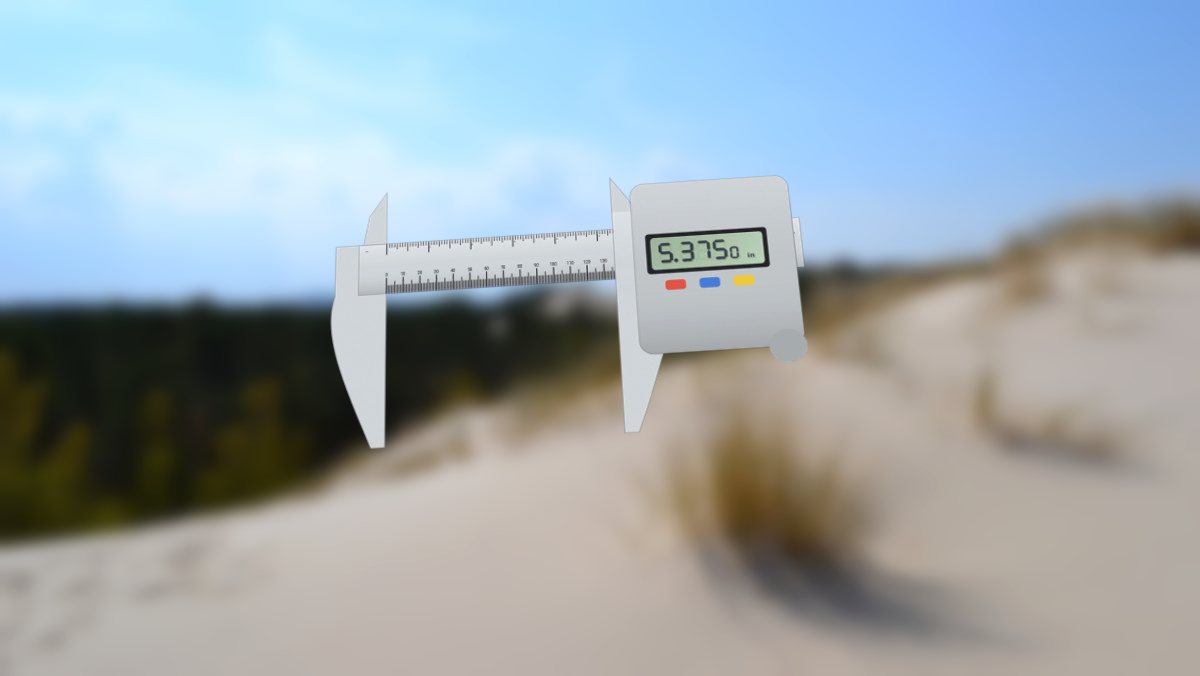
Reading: 5.3750 in
